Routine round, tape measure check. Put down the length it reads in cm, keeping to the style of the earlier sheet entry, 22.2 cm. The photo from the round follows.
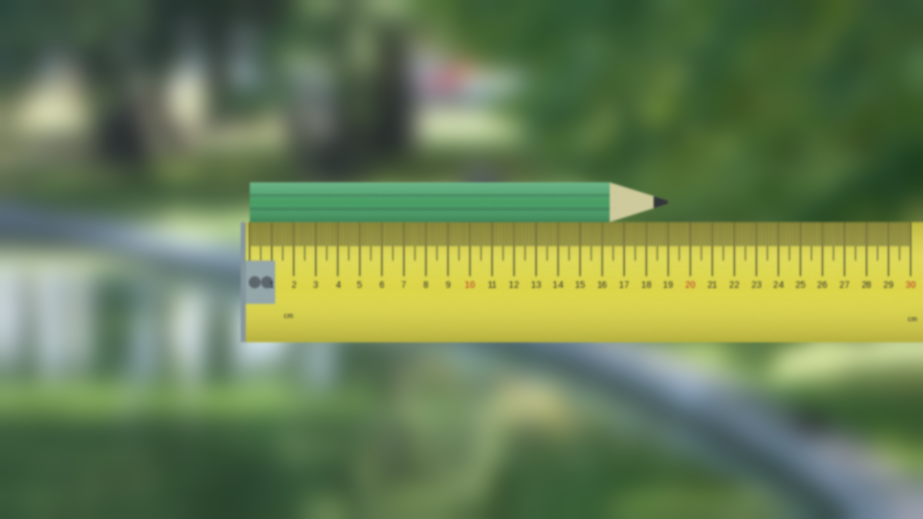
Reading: 19 cm
